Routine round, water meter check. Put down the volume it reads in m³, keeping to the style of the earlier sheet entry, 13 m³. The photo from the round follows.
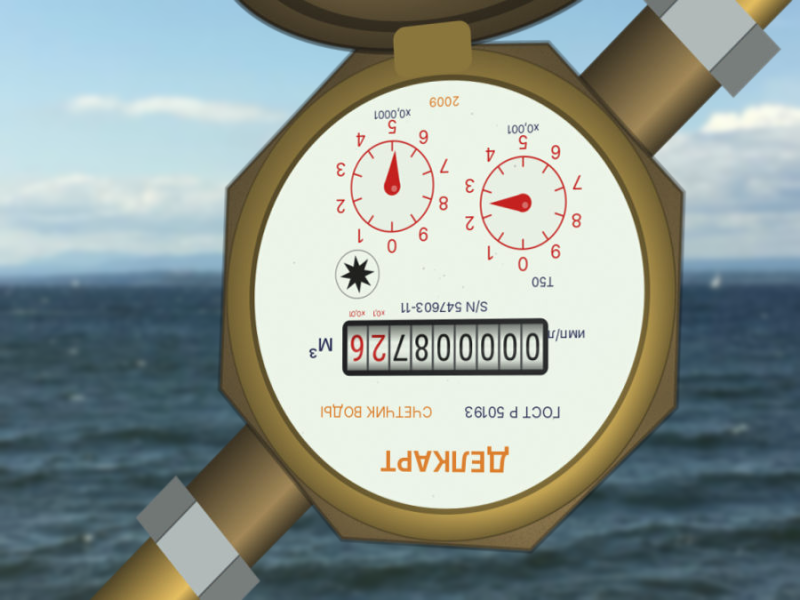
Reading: 87.2625 m³
